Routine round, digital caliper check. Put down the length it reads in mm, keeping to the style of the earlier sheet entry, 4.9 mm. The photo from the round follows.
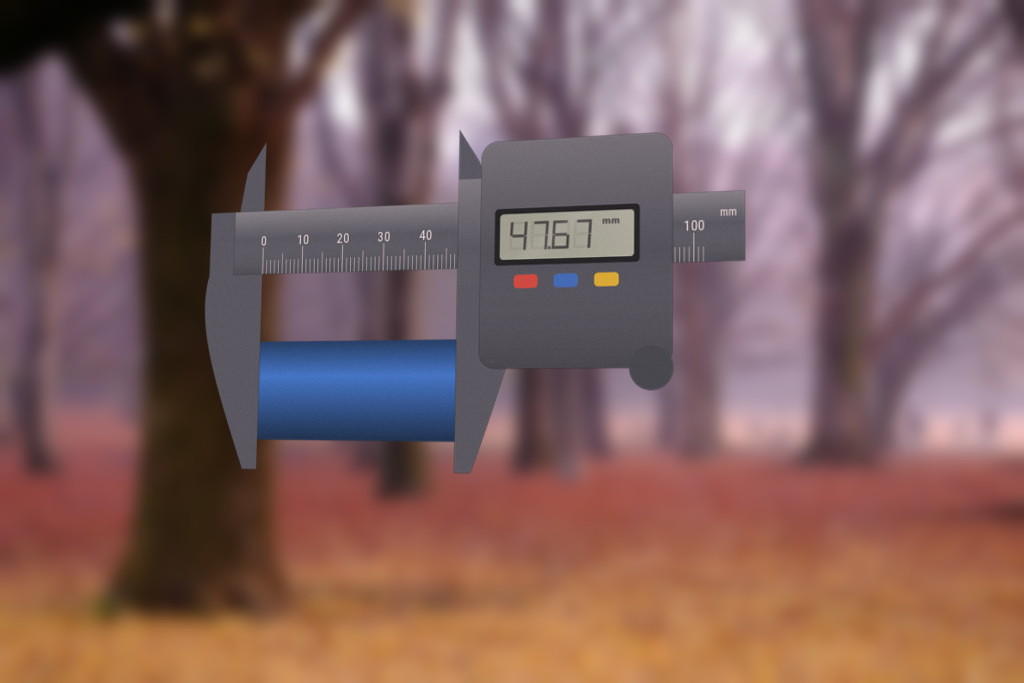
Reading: 47.67 mm
